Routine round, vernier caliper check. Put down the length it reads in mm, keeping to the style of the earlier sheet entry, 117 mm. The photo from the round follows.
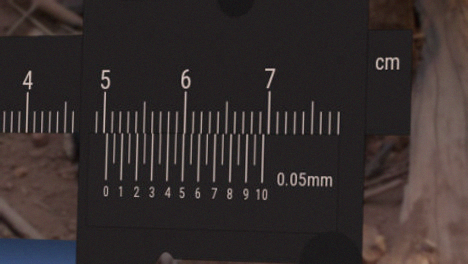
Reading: 50.4 mm
